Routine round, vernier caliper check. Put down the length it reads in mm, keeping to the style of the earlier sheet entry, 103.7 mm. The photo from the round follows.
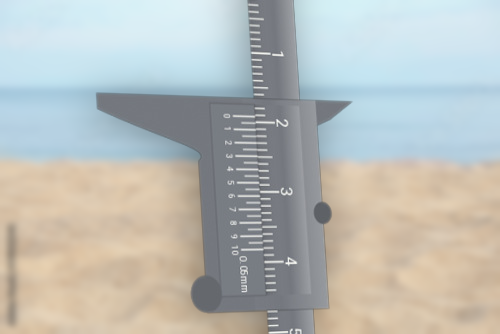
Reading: 19.2 mm
